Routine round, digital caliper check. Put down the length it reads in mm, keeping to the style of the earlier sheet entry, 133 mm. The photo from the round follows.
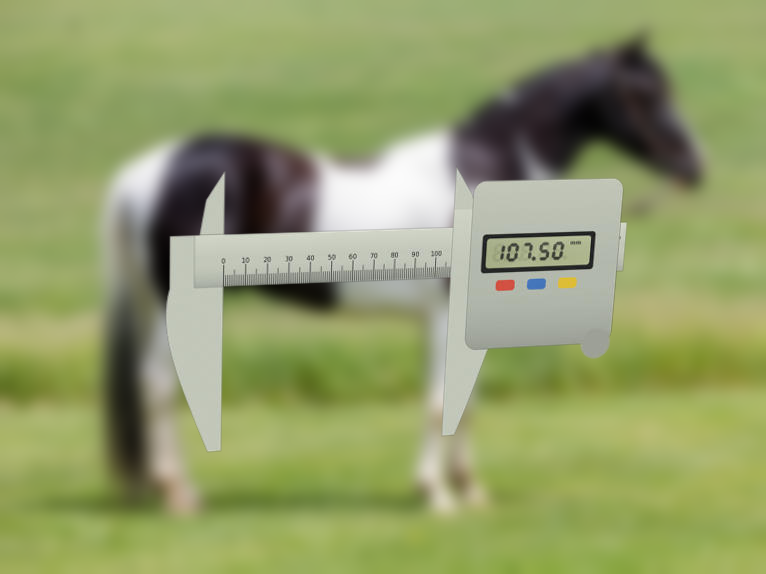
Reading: 107.50 mm
